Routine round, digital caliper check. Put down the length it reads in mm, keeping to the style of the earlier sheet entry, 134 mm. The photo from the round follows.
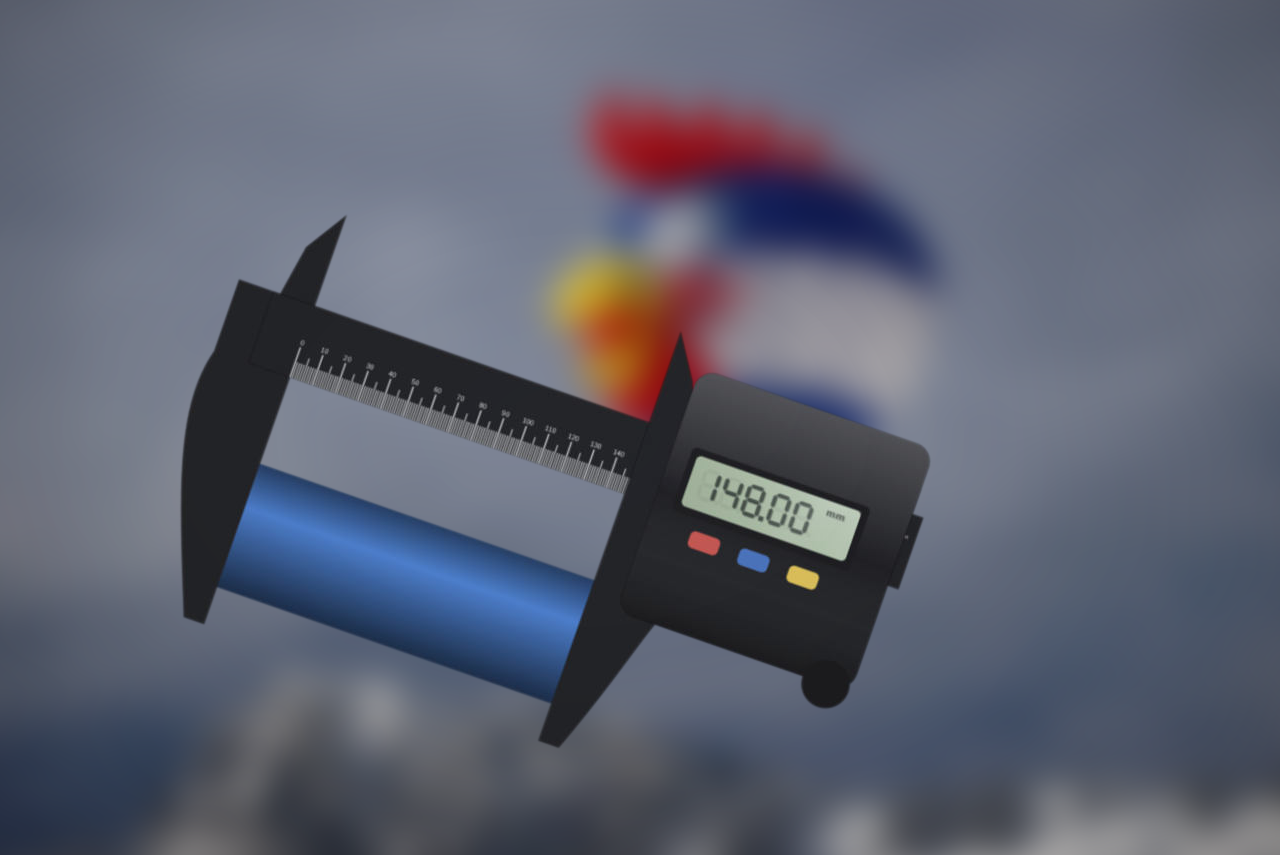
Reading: 148.00 mm
